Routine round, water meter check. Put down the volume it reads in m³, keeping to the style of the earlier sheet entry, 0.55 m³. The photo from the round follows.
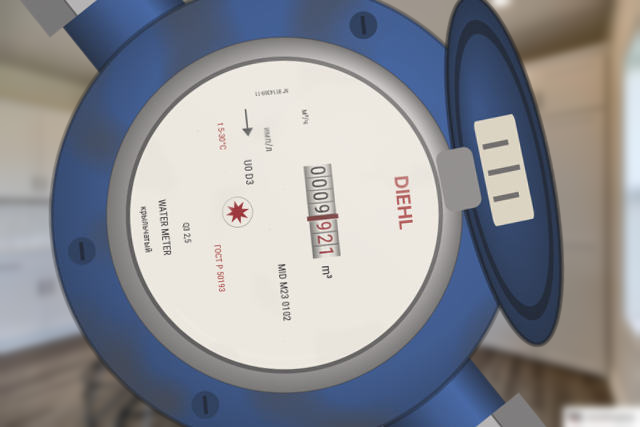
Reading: 9.921 m³
